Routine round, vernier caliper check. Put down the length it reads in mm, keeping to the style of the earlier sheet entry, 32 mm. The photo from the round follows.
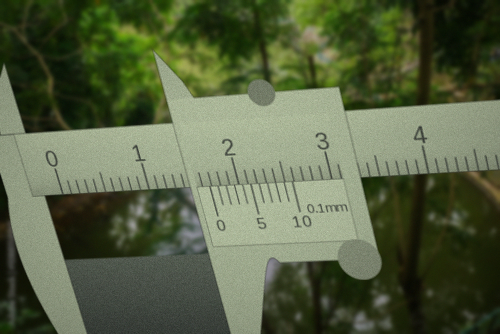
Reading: 16.8 mm
